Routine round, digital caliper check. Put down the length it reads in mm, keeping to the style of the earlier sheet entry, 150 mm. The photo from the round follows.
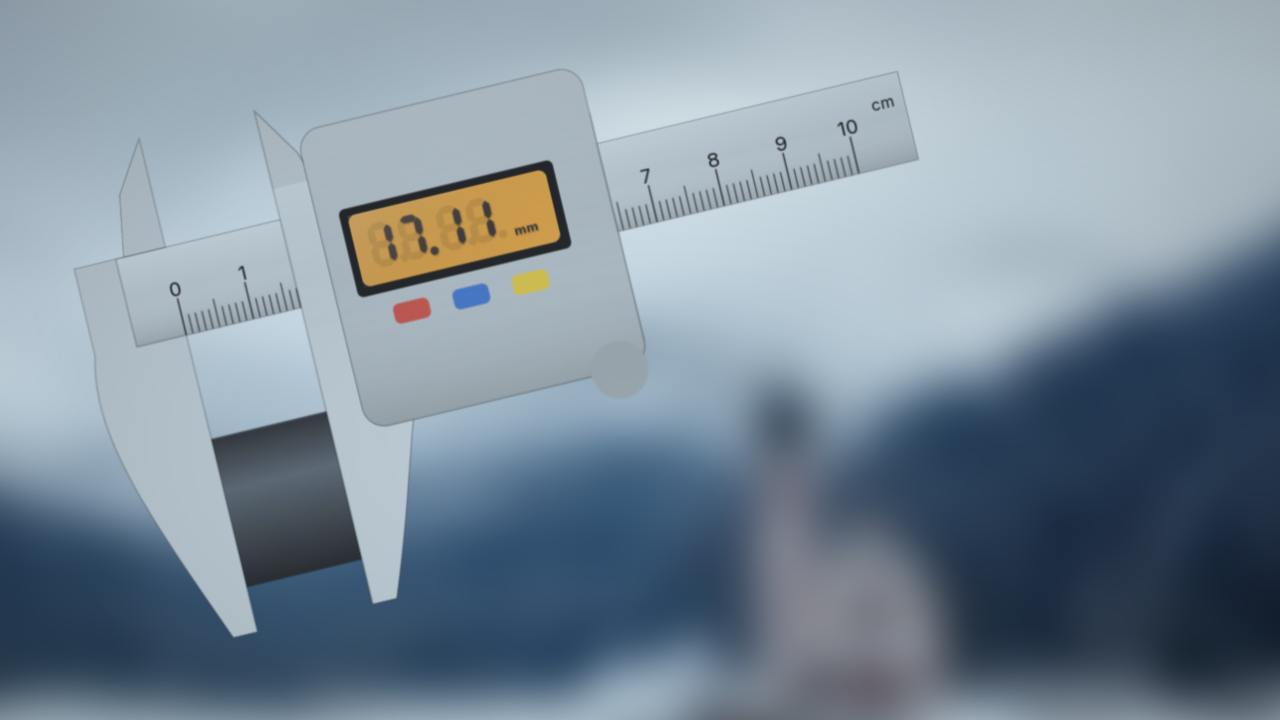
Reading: 17.11 mm
